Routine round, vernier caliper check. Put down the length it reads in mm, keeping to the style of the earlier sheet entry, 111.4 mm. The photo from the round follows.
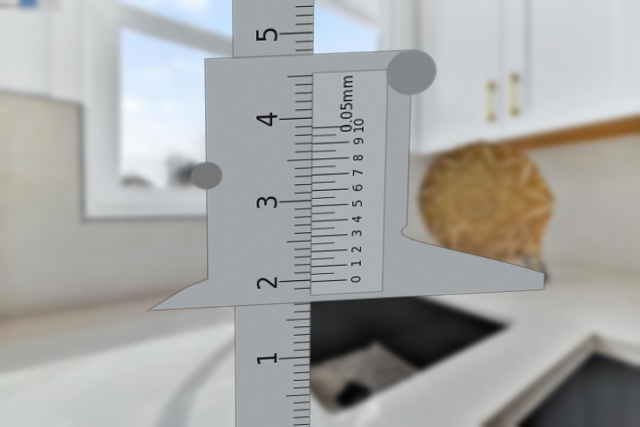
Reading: 19.8 mm
